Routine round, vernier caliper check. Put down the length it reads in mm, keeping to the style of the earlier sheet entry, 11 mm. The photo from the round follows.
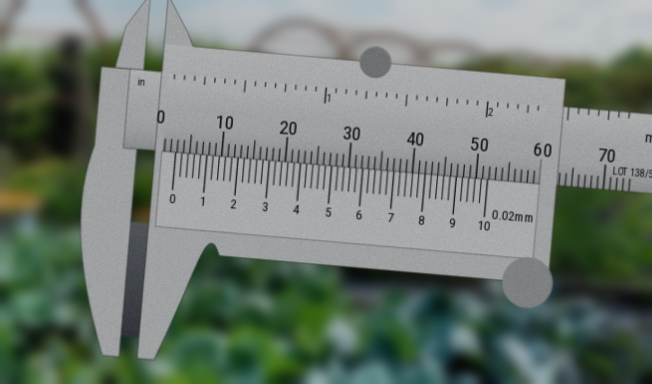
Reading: 2.8 mm
